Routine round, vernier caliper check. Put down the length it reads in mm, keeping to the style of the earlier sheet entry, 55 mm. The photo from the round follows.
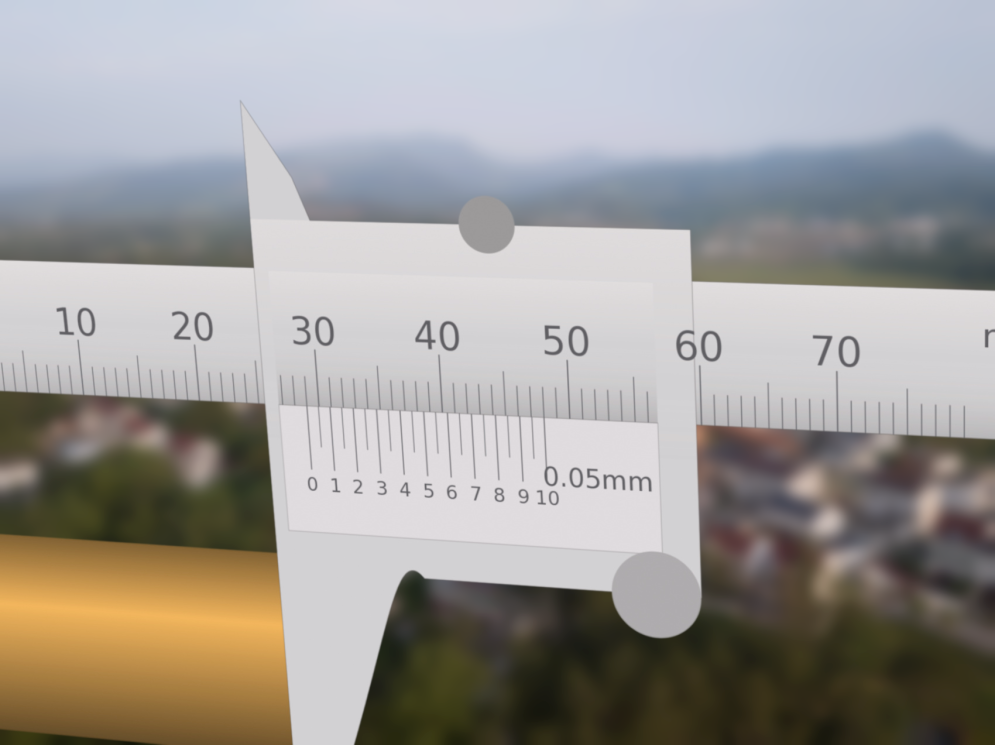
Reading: 29.0 mm
